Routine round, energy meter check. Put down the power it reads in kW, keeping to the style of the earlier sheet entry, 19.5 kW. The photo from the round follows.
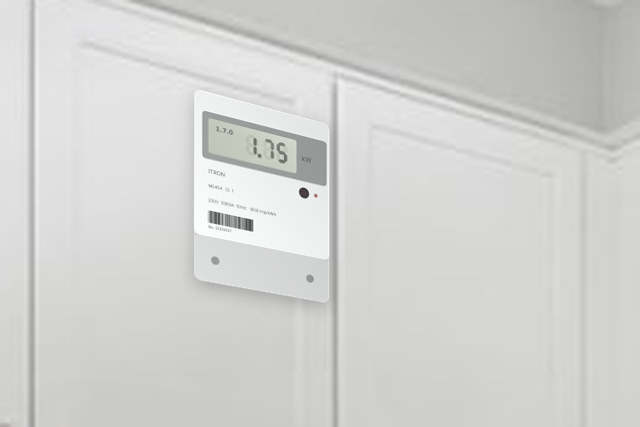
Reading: 1.75 kW
